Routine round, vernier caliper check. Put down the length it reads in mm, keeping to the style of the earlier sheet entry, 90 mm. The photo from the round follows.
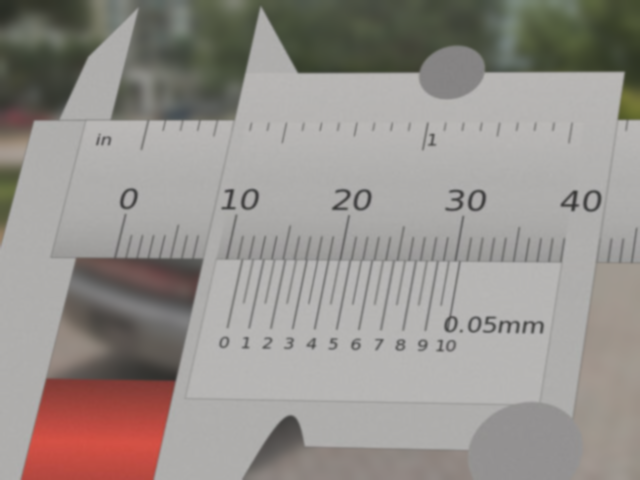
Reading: 11.4 mm
